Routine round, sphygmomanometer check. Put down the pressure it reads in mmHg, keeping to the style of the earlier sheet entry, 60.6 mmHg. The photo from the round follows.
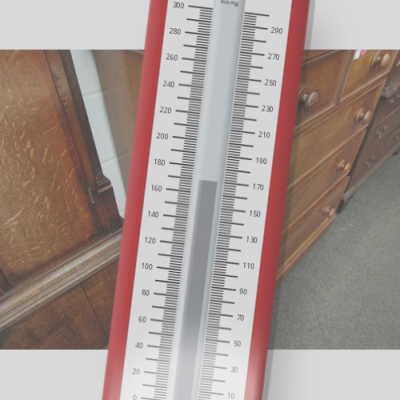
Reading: 170 mmHg
